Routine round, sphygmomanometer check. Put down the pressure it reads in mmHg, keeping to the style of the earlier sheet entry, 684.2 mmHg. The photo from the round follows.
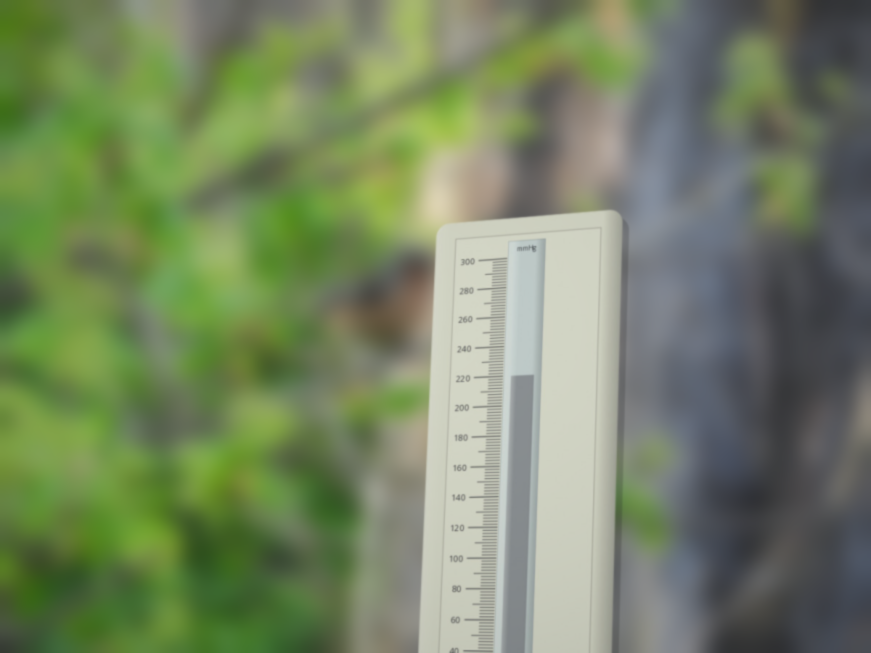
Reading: 220 mmHg
